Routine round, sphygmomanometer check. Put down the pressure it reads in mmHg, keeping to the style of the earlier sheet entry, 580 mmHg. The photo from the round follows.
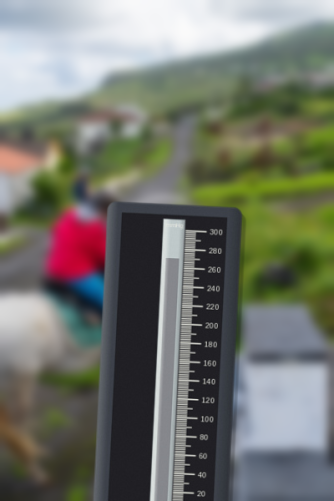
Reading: 270 mmHg
